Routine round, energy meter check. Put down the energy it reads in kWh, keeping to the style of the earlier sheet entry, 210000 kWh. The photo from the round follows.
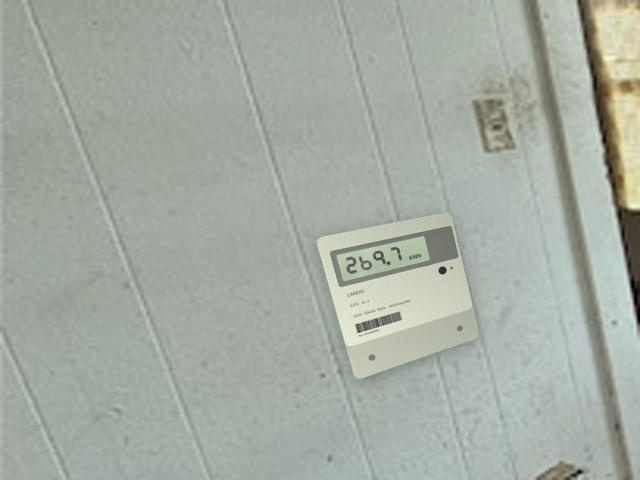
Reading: 269.7 kWh
